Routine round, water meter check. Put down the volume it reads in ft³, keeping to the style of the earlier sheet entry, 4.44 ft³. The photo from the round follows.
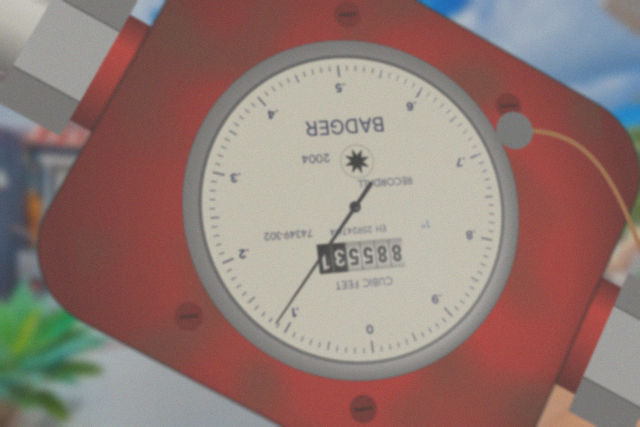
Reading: 885531.11 ft³
